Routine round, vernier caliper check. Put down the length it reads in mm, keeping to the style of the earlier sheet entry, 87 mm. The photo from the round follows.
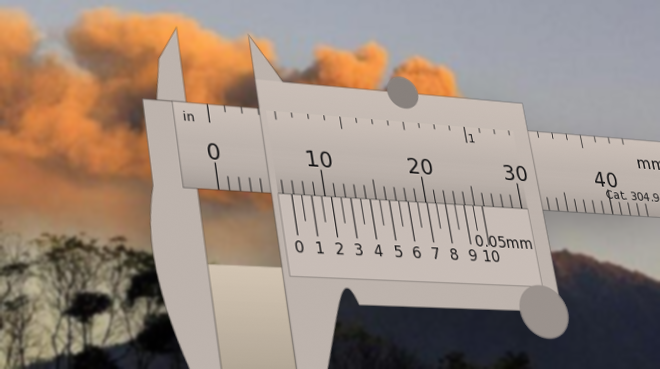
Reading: 6.8 mm
